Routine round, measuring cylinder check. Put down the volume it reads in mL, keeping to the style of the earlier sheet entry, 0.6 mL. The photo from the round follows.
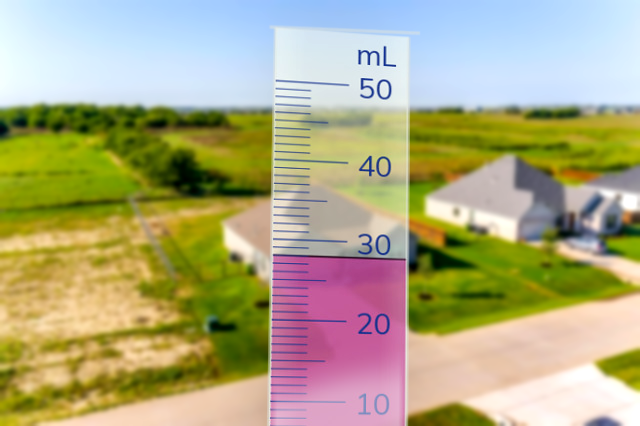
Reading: 28 mL
